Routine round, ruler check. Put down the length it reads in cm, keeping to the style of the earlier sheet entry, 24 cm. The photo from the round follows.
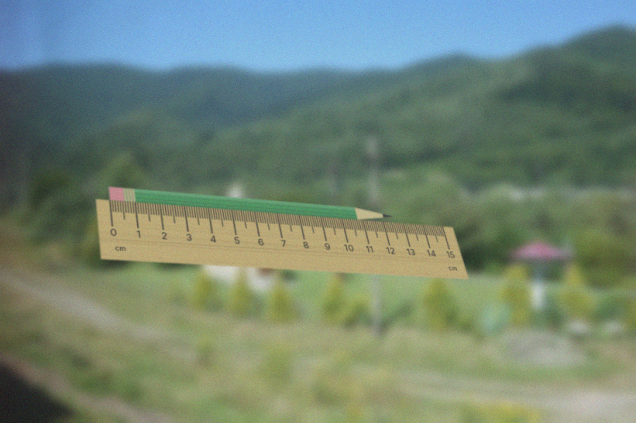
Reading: 12.5 cm
